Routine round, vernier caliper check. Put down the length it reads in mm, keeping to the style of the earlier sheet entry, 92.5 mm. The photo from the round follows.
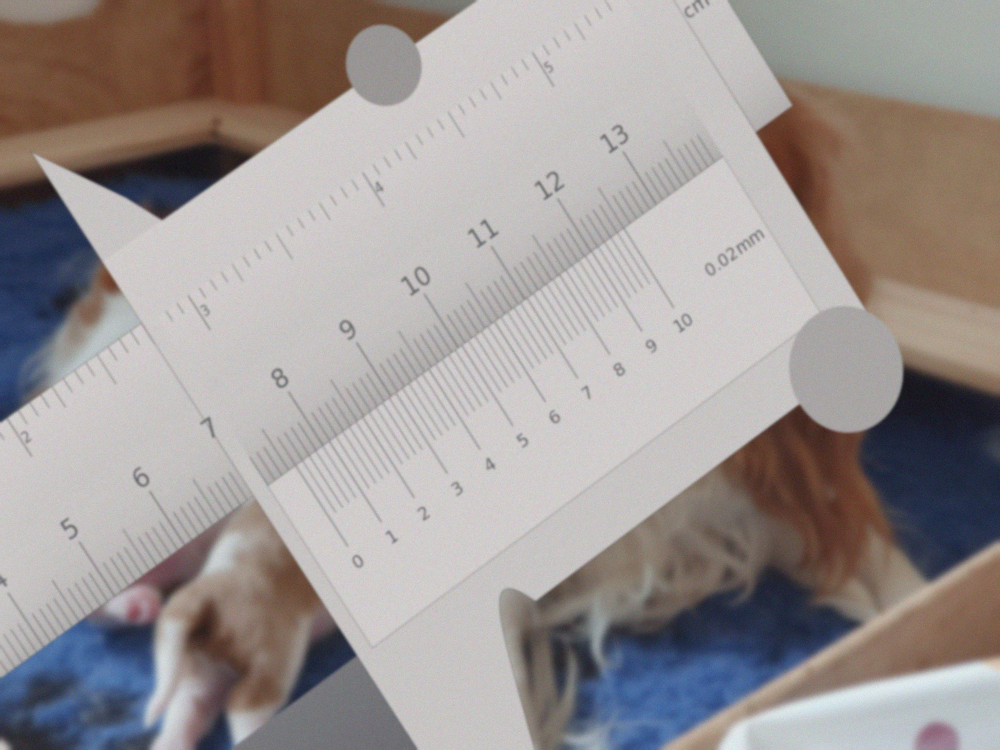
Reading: 76.0 mm
